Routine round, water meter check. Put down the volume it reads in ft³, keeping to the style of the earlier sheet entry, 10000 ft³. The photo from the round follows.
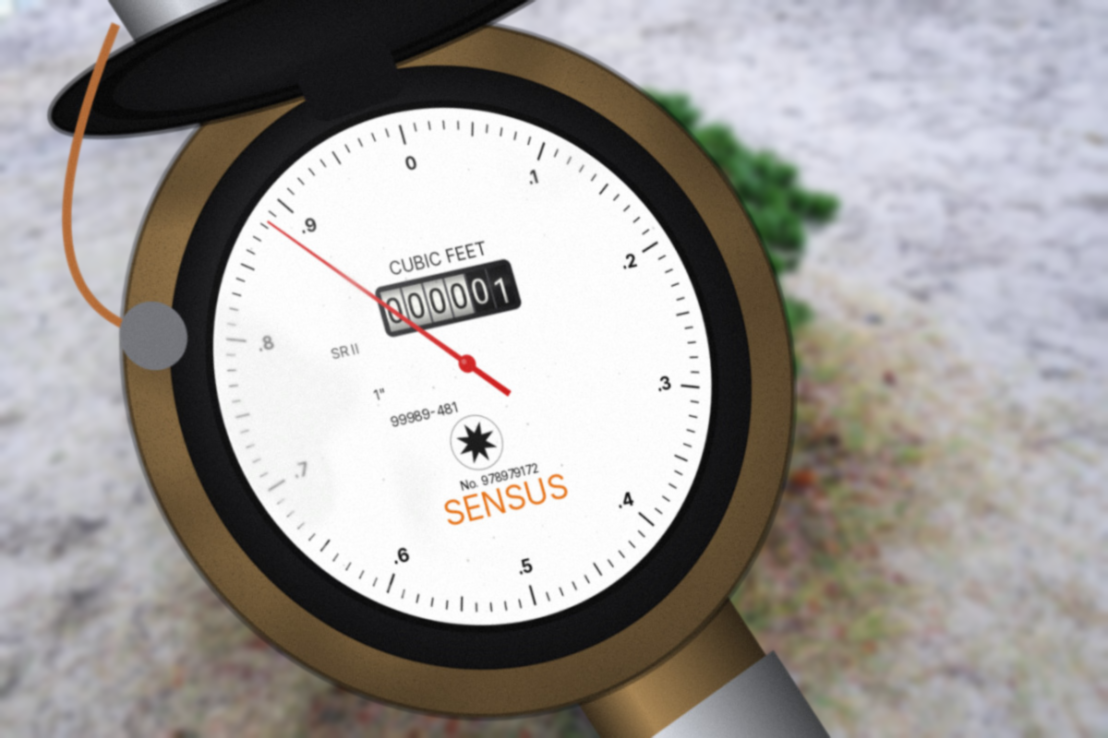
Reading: 0.88 ft³
